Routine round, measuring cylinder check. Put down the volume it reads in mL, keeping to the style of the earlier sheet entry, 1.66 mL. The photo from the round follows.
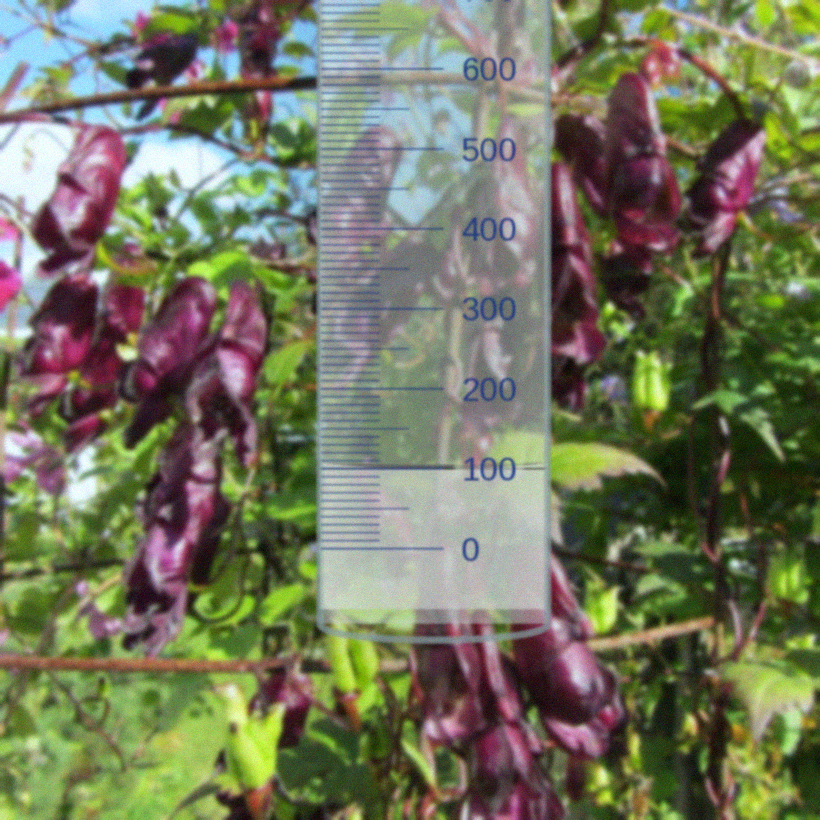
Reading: 100 mL
